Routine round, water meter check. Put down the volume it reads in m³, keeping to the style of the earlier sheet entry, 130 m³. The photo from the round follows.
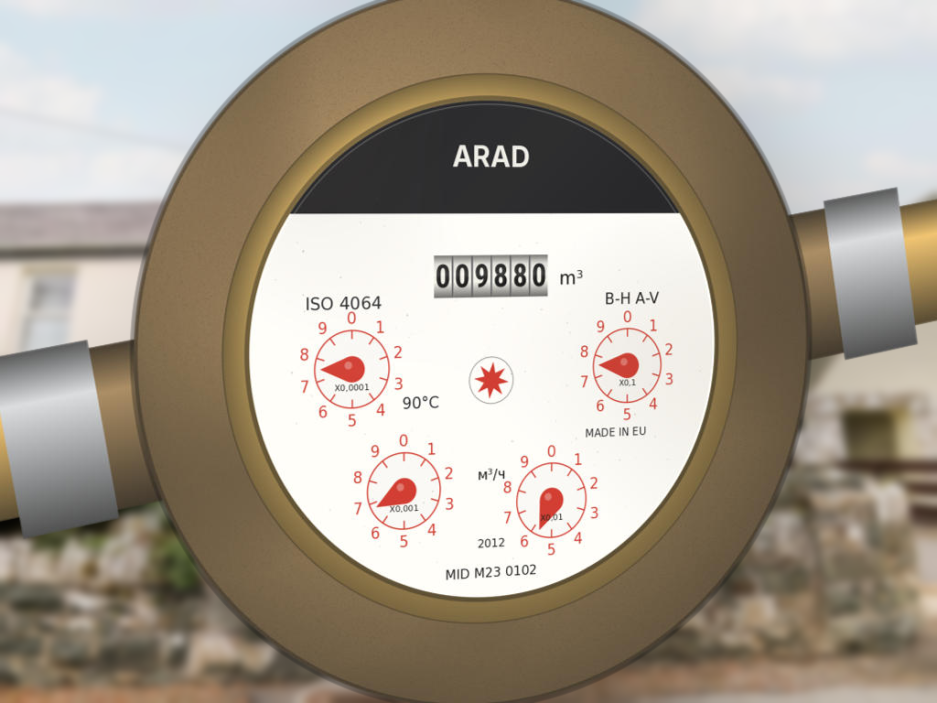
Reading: 9880.7567 m³
